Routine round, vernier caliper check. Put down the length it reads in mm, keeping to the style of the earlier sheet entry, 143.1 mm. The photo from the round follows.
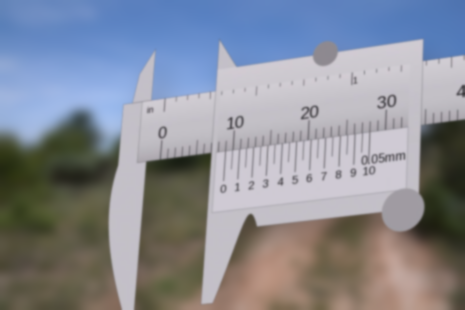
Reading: 9.0 mm
